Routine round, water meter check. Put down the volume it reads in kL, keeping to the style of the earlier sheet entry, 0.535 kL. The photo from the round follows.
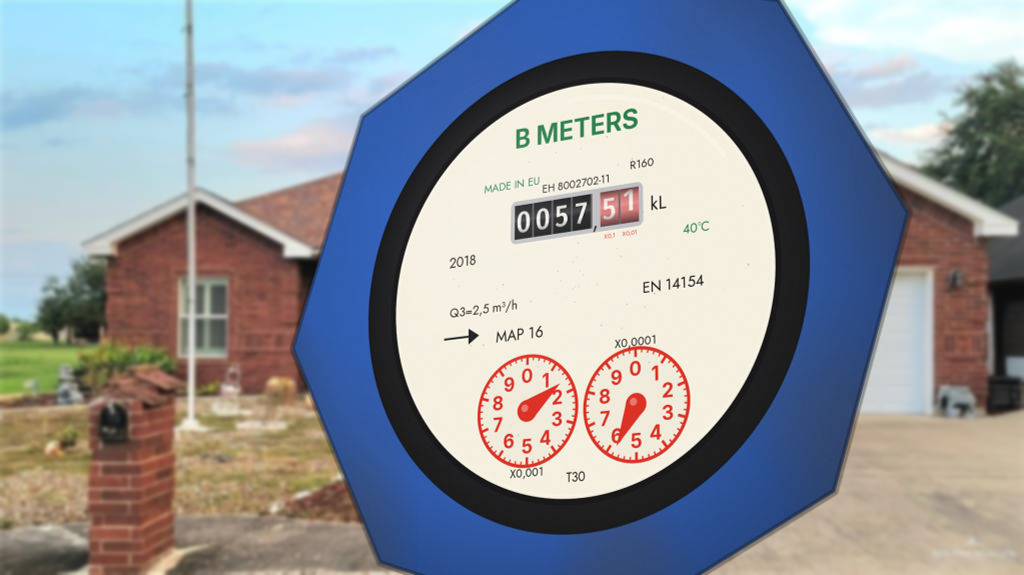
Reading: 57.5115 kL
